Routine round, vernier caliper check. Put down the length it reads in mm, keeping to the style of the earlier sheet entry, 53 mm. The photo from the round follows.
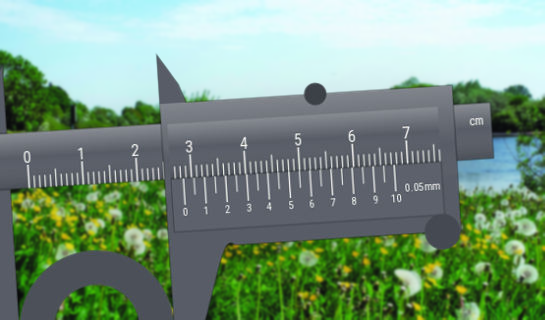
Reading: 28.5 mm
